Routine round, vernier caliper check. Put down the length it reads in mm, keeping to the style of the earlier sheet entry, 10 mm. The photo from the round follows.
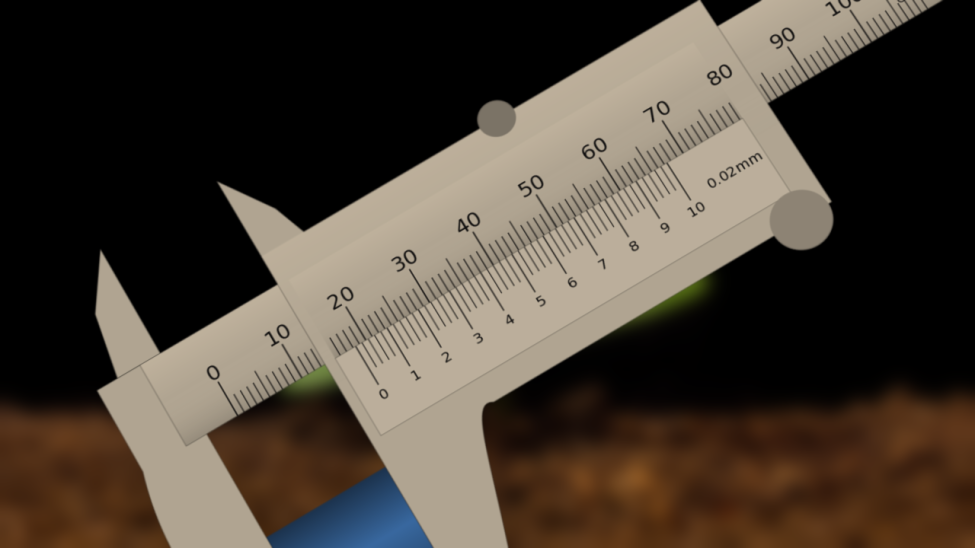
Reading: 18.4 mm
